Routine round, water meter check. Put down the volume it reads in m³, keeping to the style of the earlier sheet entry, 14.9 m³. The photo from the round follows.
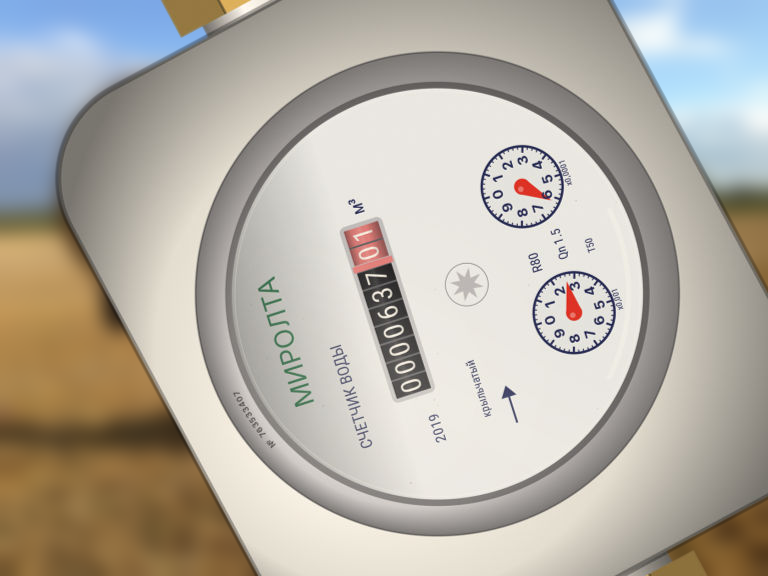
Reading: 637.0126 m³
